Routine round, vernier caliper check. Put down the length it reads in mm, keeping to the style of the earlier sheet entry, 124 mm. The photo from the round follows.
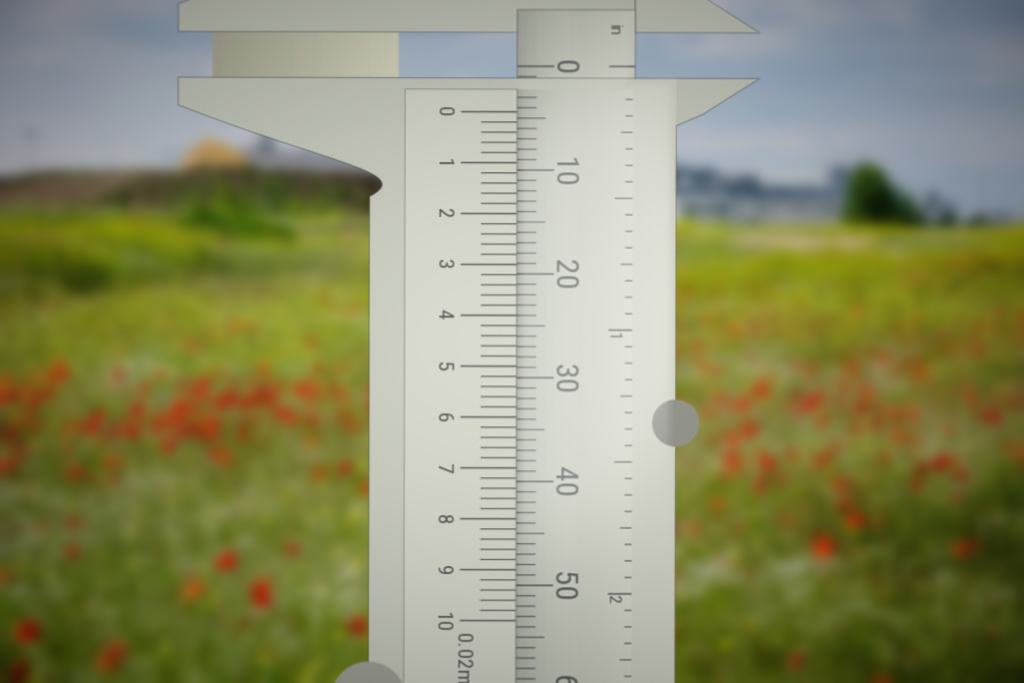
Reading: 4.4 mm
